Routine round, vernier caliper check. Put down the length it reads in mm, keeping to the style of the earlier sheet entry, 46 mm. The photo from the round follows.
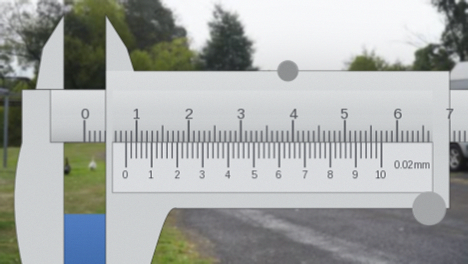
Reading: 8.0 mm
